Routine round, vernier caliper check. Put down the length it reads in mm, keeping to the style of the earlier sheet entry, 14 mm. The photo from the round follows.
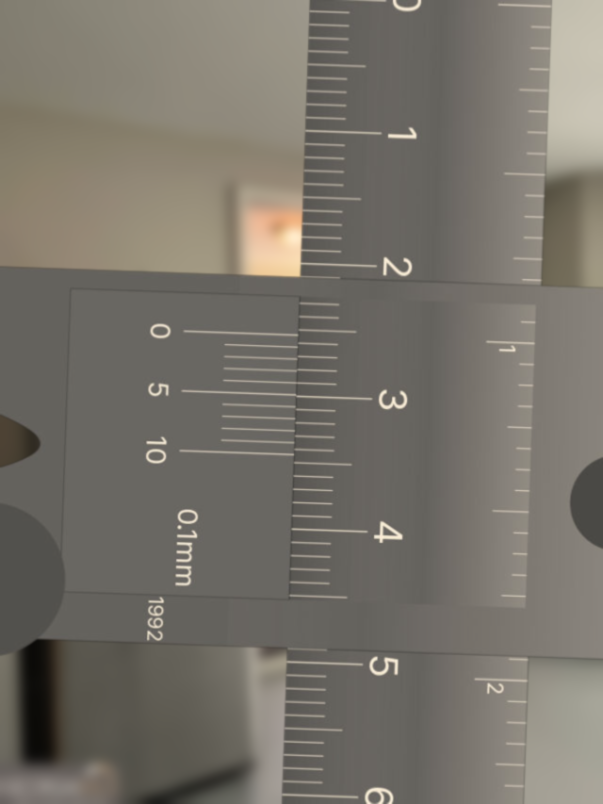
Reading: 25.4 mm
